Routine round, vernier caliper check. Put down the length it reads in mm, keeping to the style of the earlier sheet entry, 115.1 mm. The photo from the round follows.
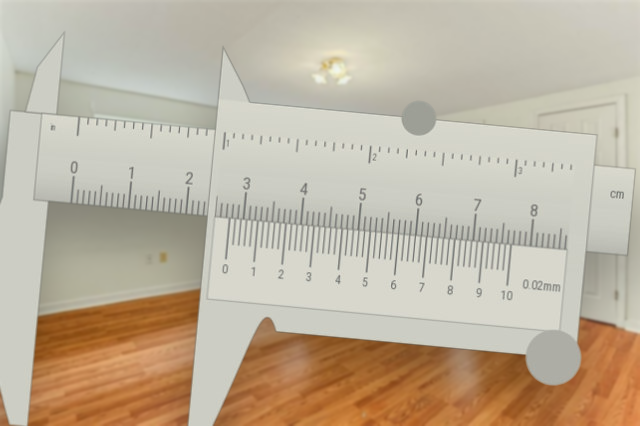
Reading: 27.6 mm
